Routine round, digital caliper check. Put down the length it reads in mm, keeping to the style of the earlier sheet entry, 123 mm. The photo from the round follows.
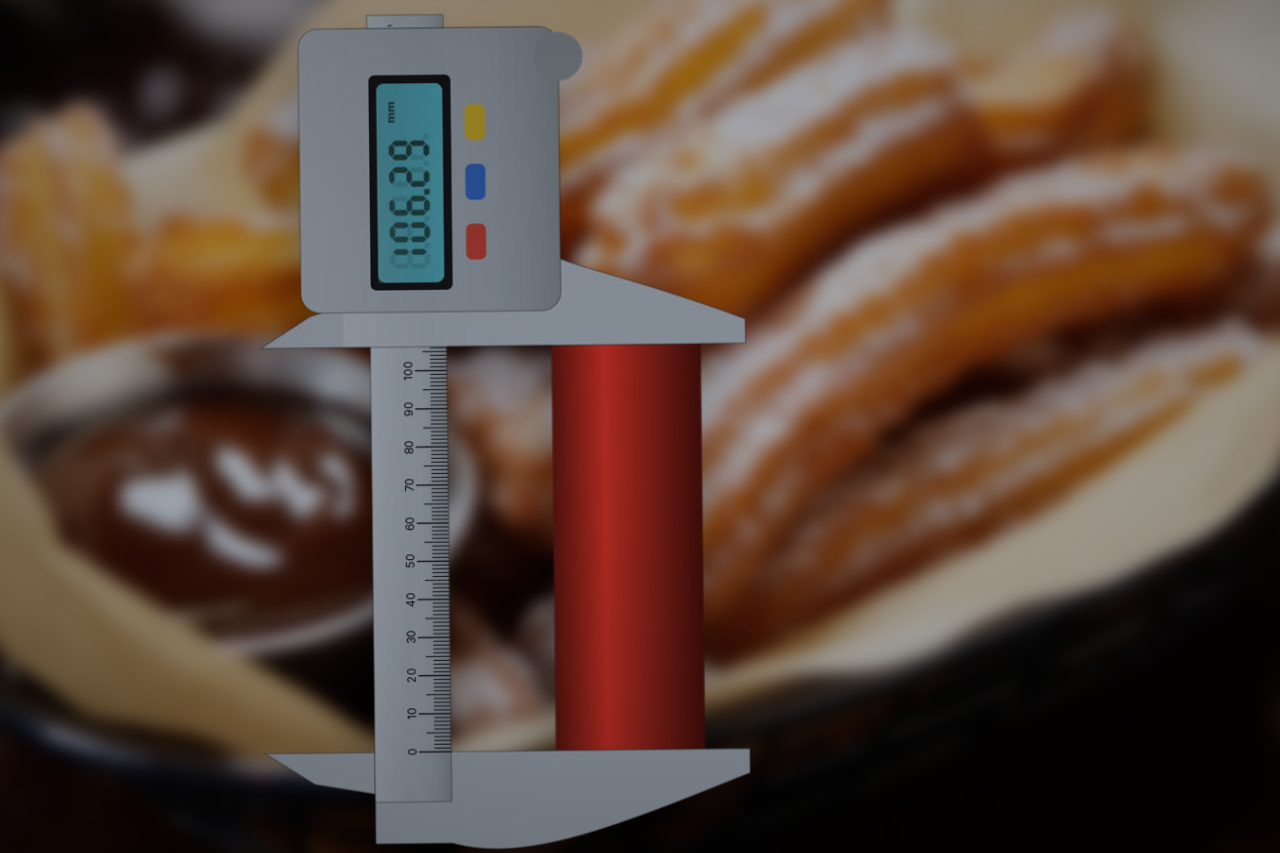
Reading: 106.29 mm
